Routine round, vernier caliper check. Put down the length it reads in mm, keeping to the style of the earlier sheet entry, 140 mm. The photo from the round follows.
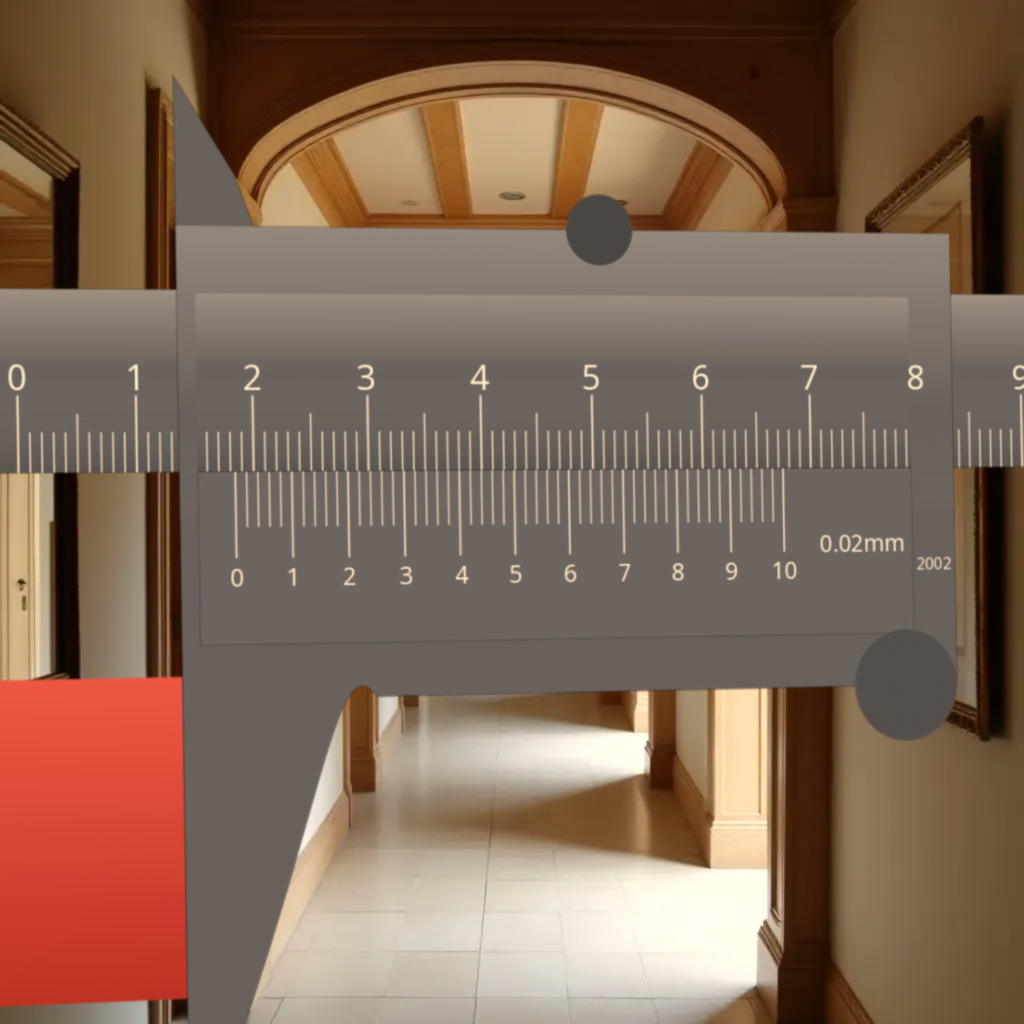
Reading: 18.4 mm
